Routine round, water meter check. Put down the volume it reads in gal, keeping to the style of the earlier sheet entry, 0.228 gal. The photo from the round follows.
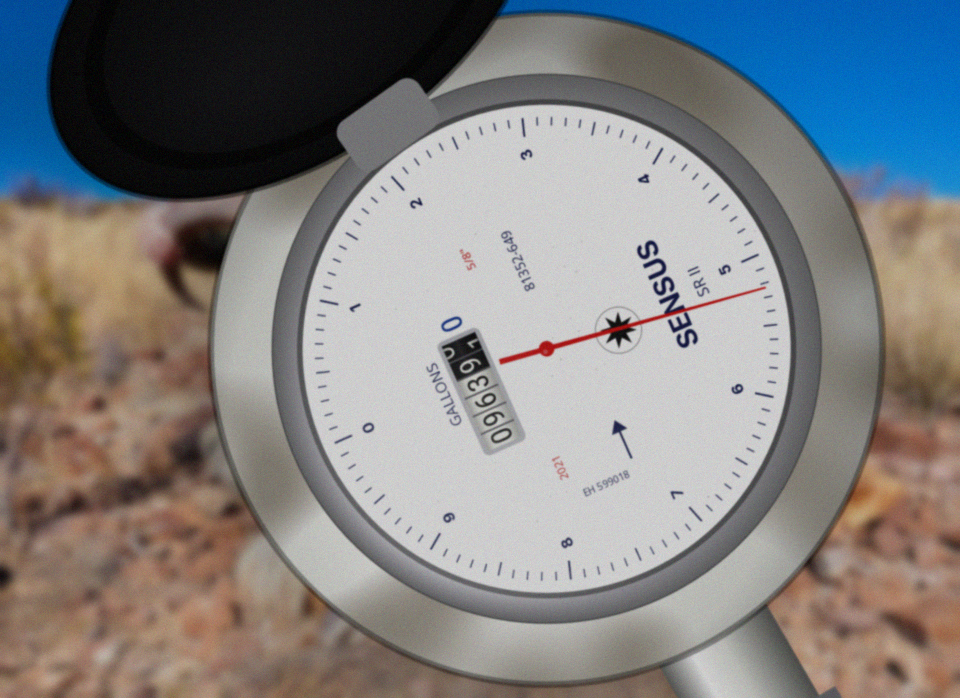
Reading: 963905.2 gal
